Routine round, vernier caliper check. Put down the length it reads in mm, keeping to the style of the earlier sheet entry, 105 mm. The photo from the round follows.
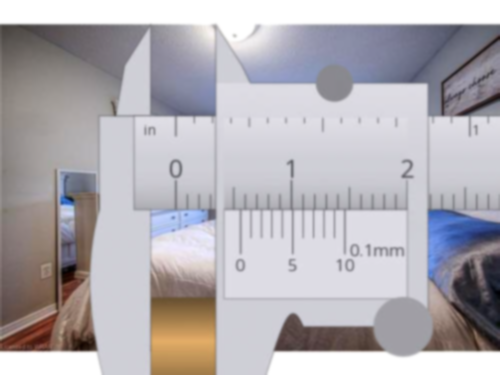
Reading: 5.6 mm
